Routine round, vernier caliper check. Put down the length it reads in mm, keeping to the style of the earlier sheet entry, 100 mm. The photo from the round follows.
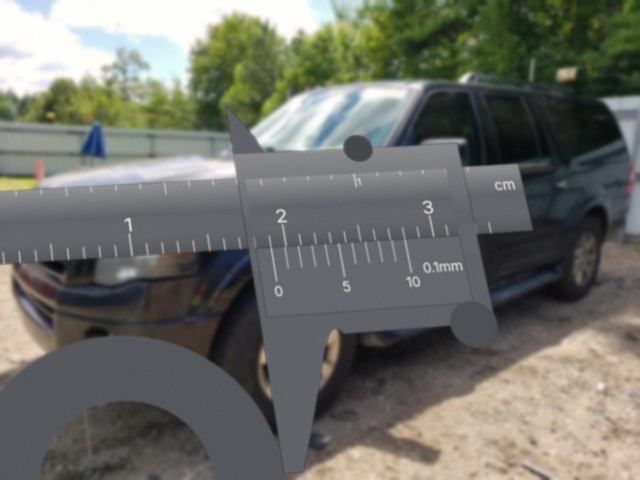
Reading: 19.0 mm
